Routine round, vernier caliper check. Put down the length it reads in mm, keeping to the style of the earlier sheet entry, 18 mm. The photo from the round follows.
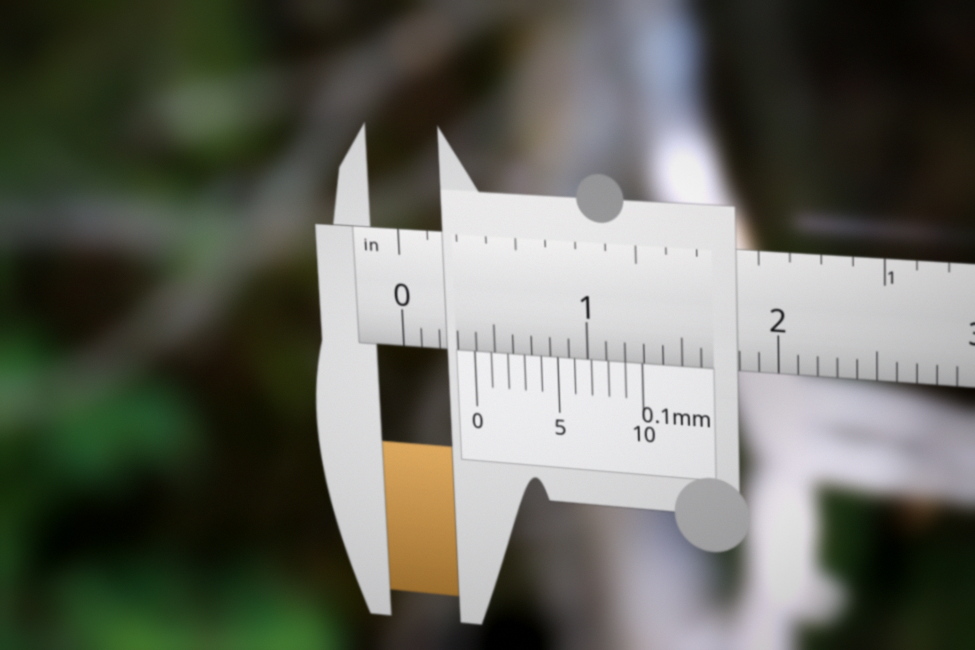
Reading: 3.9 mm
